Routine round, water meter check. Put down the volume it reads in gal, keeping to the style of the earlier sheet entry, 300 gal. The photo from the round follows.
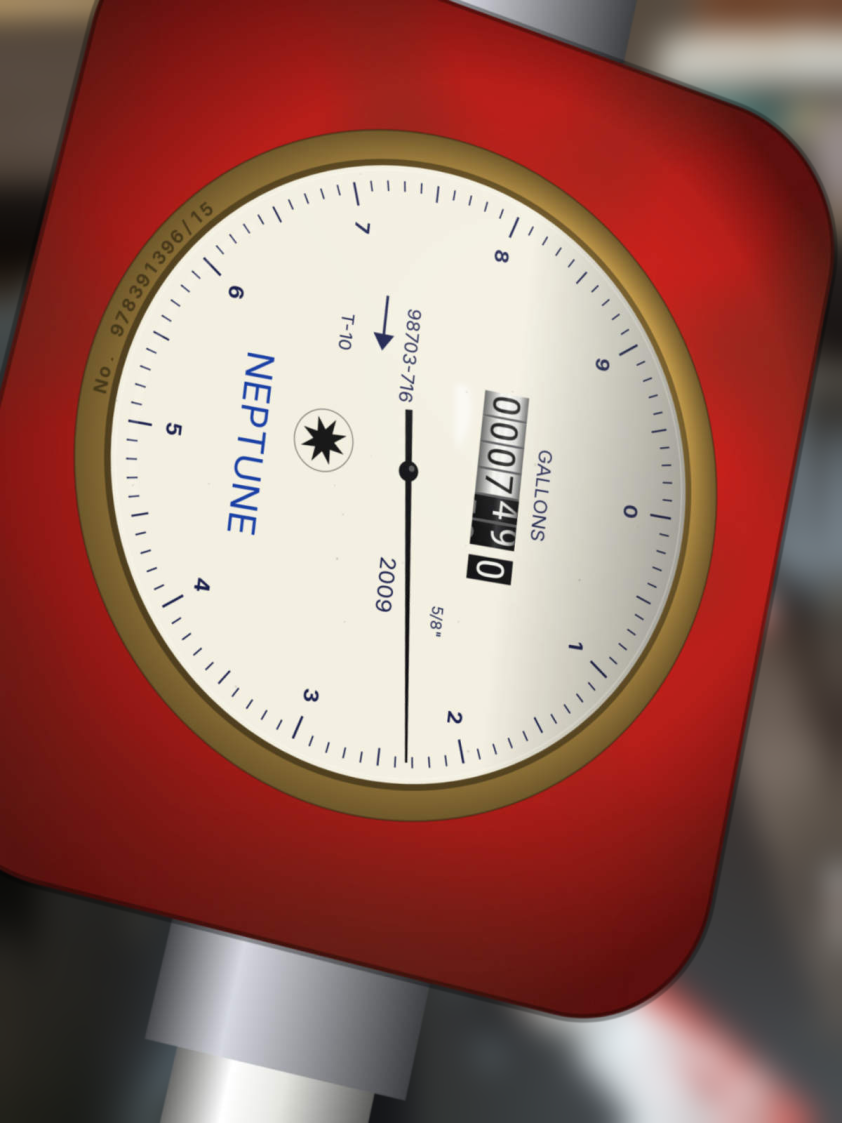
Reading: 7492.3 gal
